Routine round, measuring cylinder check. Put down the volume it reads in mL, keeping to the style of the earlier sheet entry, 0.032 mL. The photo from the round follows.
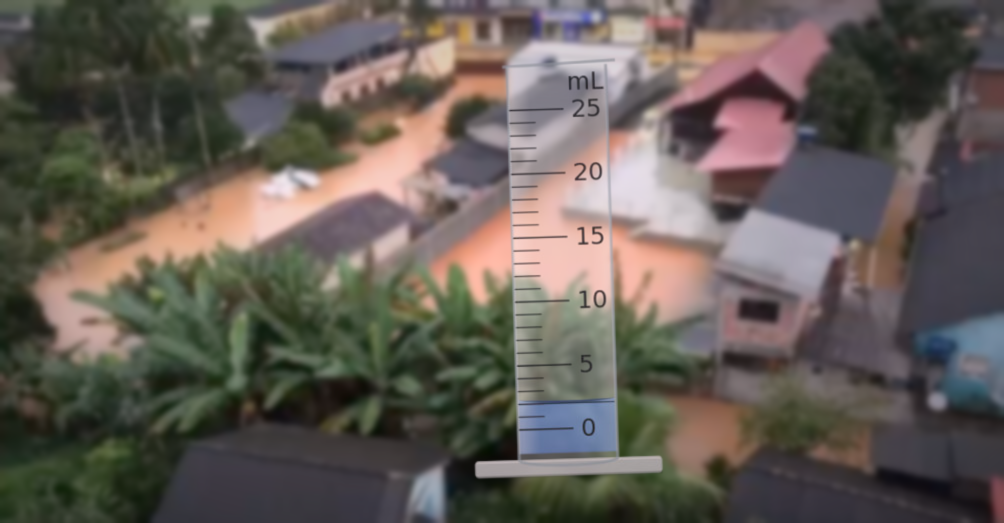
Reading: 2 mL
